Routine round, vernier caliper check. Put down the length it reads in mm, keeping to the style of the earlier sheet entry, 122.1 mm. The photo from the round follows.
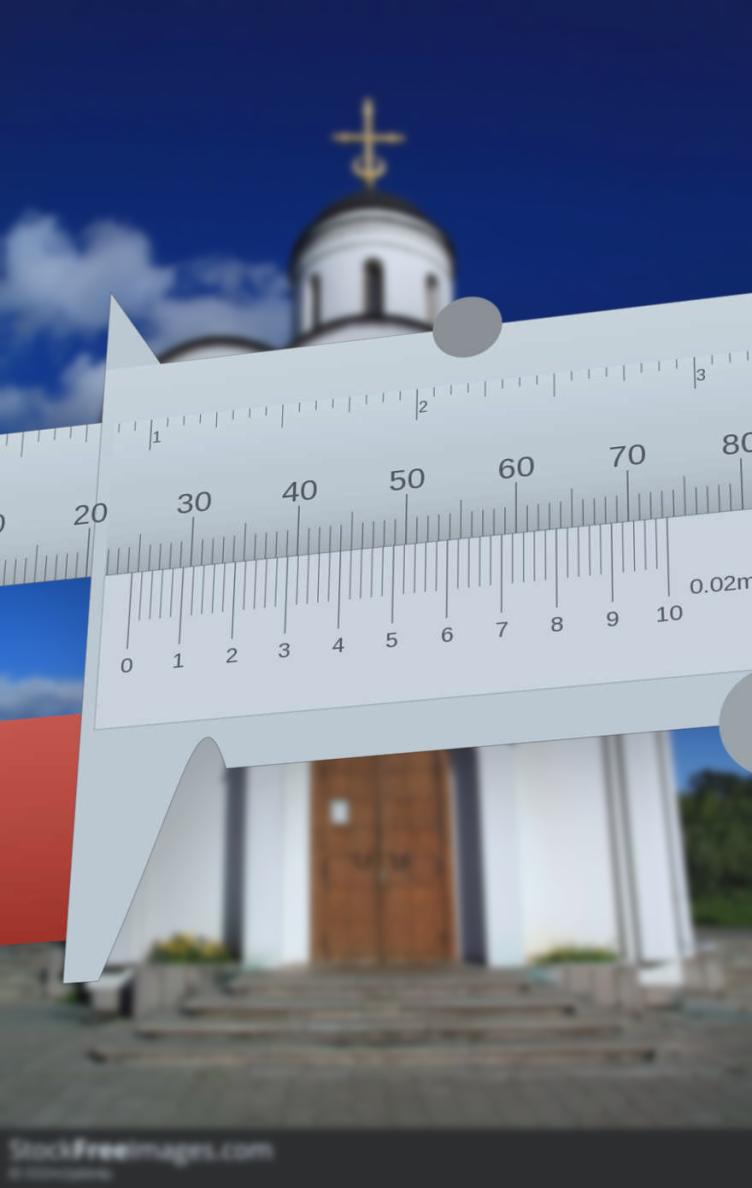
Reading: 24.4 mm
